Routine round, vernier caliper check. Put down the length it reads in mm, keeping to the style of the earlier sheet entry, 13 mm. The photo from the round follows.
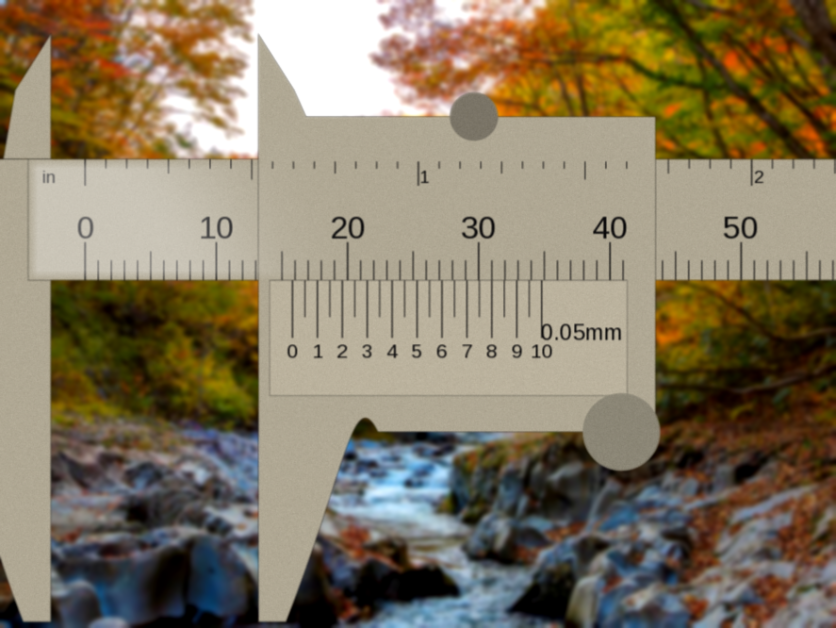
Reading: 15.8 mm
